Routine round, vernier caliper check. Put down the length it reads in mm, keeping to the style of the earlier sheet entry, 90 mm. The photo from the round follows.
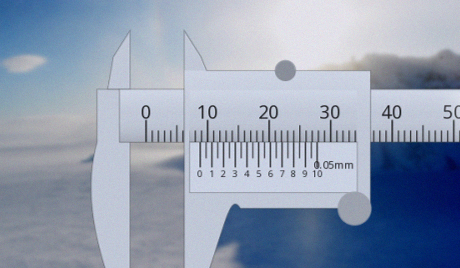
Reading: 8.8 mm
